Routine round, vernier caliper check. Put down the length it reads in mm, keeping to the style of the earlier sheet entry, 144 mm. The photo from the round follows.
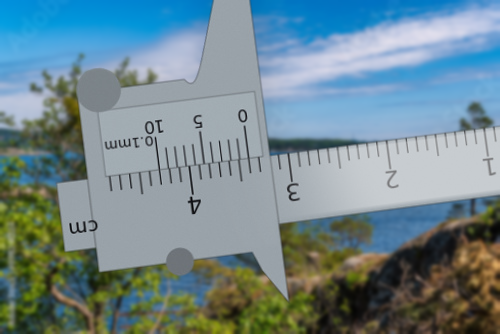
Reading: 34.0 mm
